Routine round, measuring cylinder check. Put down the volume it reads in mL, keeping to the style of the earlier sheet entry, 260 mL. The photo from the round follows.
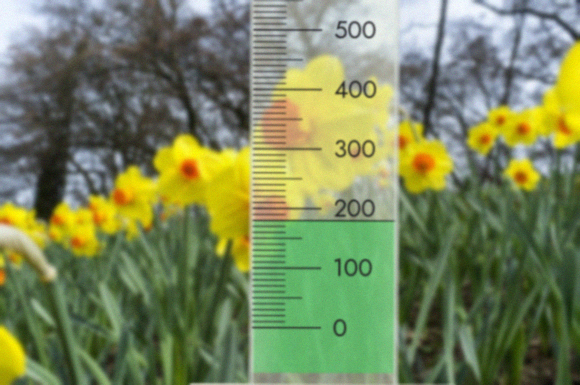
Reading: 180 mL
